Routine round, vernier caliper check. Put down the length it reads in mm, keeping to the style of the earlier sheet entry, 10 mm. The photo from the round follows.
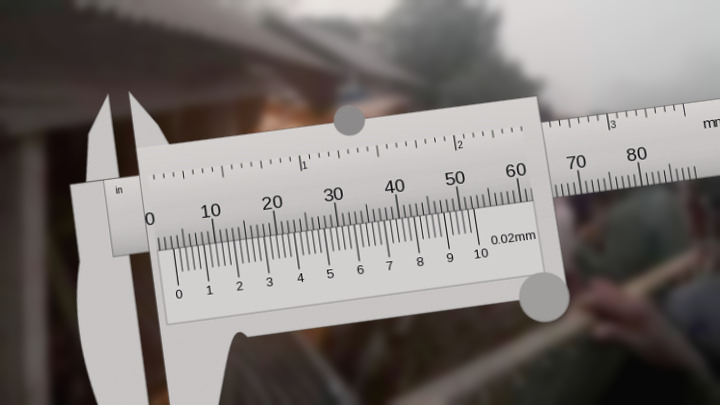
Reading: 3.2 mm
